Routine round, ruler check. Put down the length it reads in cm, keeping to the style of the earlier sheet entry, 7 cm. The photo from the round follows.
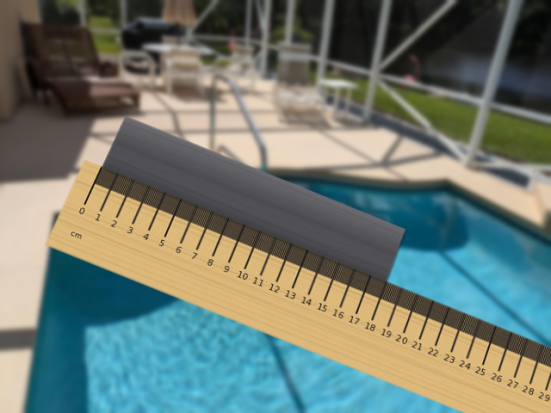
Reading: 18 cm
